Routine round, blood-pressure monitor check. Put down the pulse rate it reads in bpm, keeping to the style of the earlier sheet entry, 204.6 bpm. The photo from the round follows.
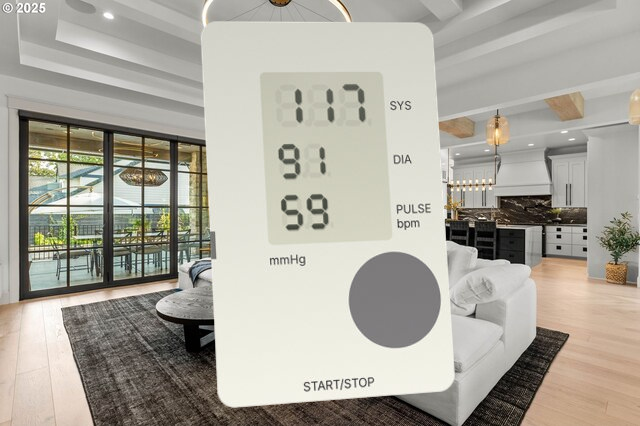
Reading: 59 bpm
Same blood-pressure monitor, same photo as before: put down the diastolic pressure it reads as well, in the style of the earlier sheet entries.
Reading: 91 mmHg
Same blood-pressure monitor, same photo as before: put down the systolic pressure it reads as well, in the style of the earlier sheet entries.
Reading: 117 mmHg
